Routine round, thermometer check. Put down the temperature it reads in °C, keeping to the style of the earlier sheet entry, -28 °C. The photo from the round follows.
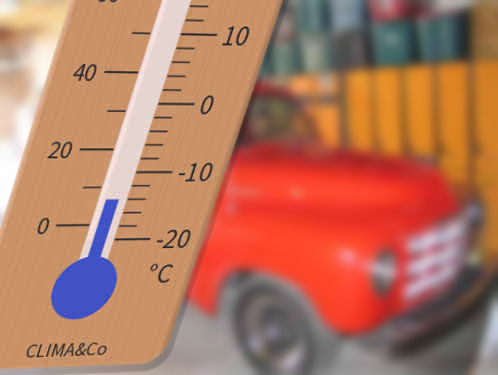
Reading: -14 °C
